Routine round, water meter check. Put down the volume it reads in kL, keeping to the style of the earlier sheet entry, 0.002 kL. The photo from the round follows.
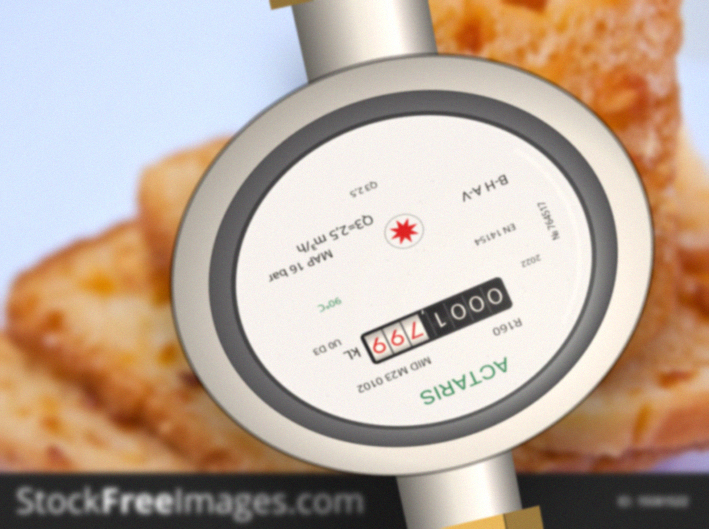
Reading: 1.799 kL
